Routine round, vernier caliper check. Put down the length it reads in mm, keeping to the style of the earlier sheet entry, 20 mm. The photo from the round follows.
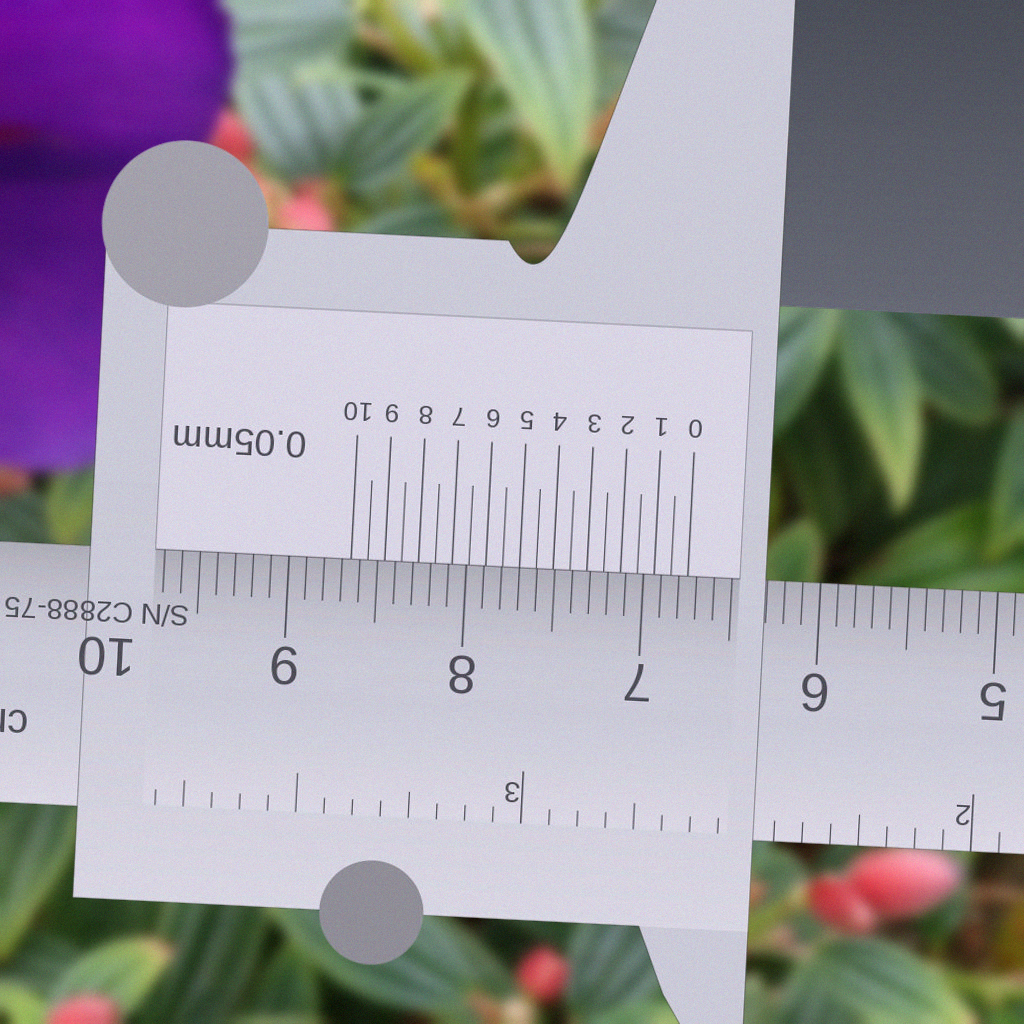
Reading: 67.5 mm
